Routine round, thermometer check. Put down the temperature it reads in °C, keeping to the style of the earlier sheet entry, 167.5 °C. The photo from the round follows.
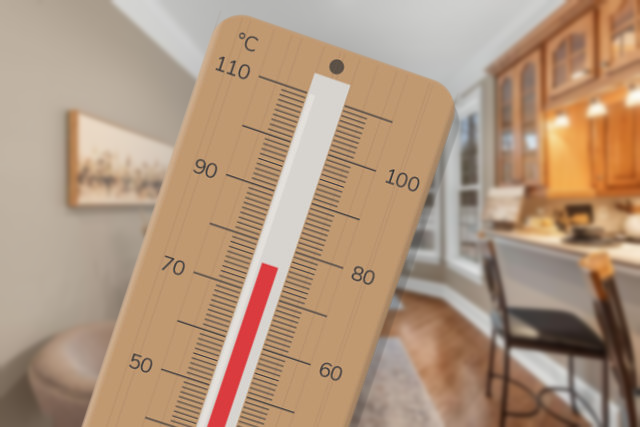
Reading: 76 °C
